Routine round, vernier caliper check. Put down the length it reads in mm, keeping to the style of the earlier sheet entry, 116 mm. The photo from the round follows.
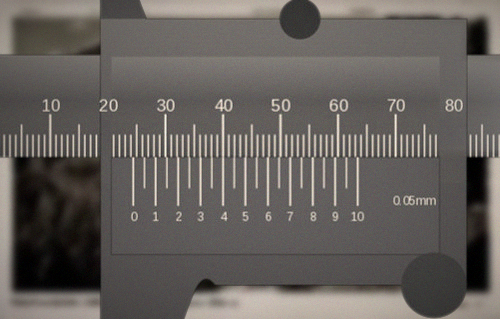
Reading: 24.4 mm
